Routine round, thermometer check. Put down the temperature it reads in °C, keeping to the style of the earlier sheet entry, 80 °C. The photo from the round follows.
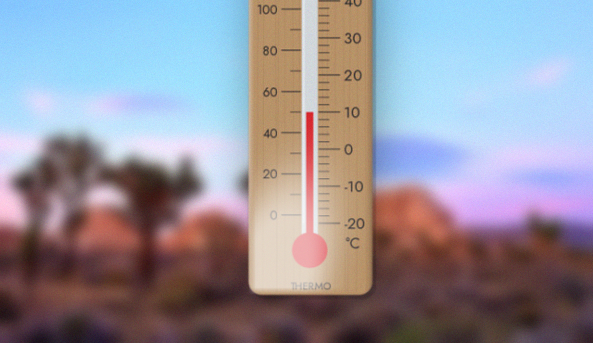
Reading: 10 °C
